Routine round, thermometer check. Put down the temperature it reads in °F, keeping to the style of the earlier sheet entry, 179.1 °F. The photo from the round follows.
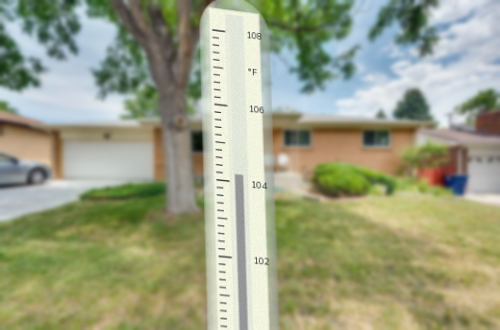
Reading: 104.2 °F
